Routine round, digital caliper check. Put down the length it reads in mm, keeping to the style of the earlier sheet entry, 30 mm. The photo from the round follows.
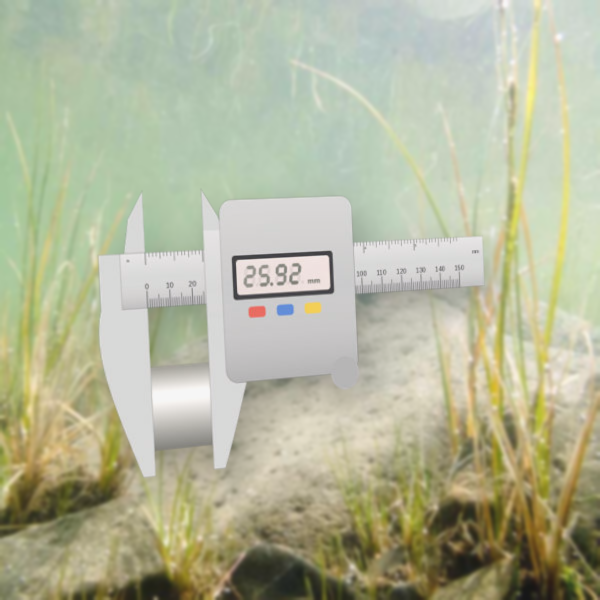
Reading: 25.92 mm
